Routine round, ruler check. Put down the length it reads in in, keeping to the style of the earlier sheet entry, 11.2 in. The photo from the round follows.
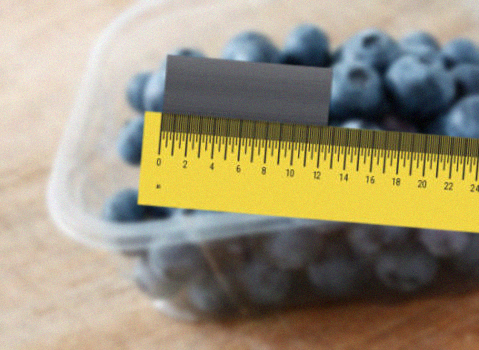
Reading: 12.5 in
